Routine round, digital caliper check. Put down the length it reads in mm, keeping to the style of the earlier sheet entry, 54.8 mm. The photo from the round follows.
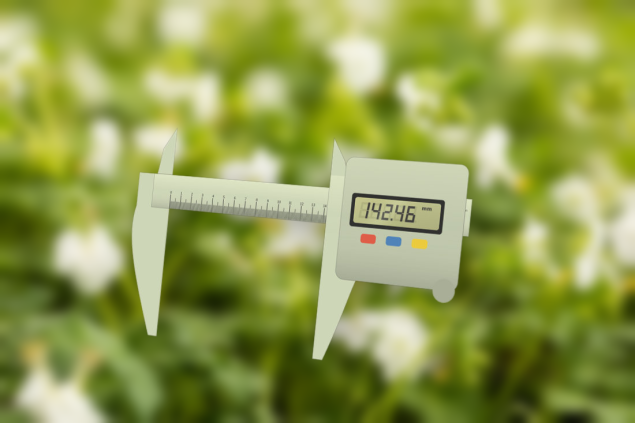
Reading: 142.46 mm
